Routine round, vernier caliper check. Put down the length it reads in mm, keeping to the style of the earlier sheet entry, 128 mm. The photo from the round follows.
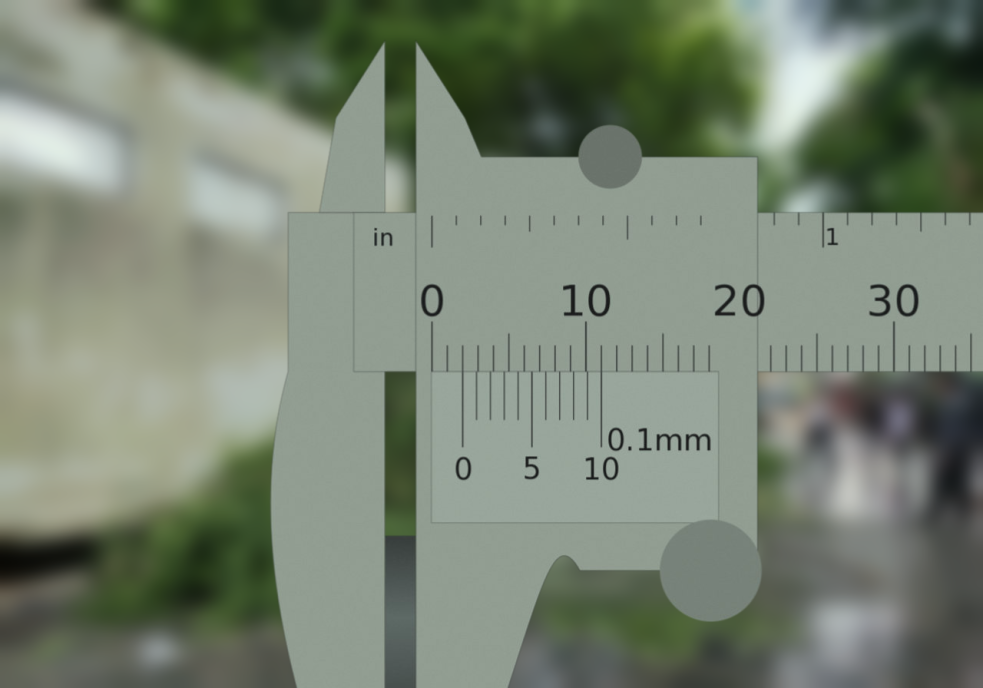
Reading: 2.0 mm
